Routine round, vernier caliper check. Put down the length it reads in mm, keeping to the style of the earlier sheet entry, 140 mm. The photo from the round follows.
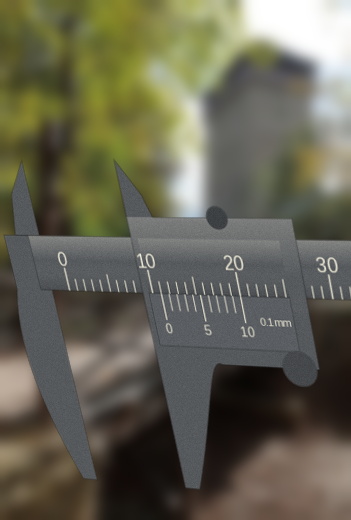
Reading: 11.0 mm
